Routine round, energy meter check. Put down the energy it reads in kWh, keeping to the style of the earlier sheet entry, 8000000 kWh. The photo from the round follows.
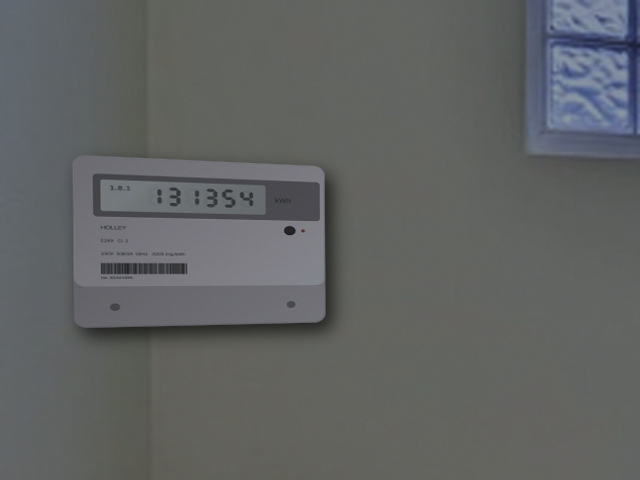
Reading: 131354 kWh
